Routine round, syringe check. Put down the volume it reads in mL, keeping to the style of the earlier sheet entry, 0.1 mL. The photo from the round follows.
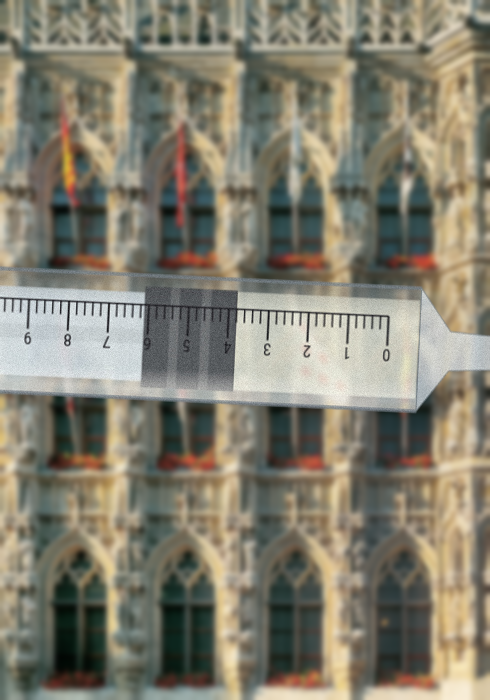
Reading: 3.8 mL
